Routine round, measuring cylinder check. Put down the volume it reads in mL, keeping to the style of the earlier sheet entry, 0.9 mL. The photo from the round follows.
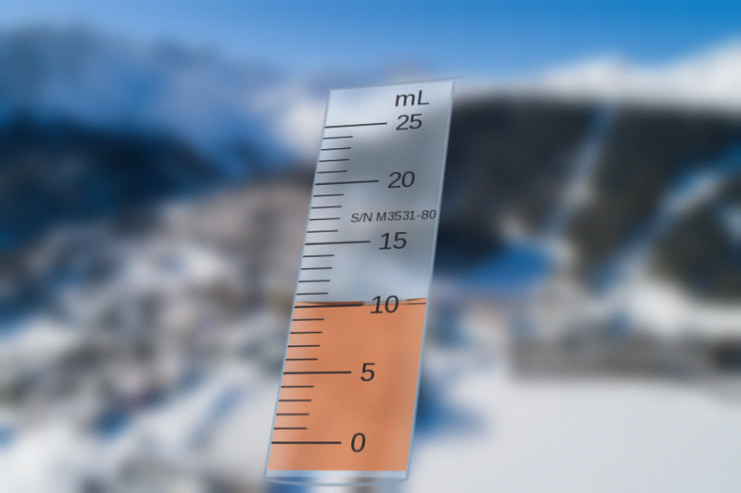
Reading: 10 mL
